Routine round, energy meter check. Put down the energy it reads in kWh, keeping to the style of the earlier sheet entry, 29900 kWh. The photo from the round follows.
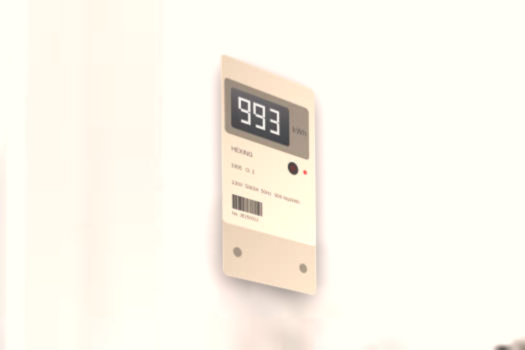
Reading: 993 kWh
